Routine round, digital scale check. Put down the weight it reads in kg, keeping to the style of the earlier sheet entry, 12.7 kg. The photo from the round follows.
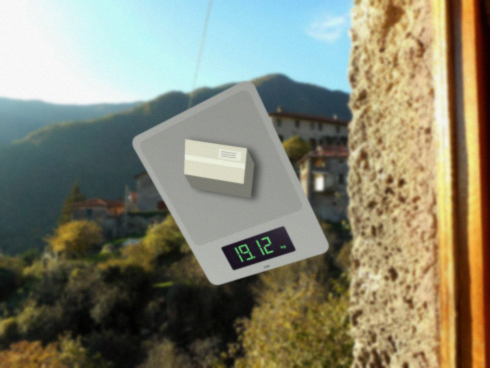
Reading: 19.12 kg
